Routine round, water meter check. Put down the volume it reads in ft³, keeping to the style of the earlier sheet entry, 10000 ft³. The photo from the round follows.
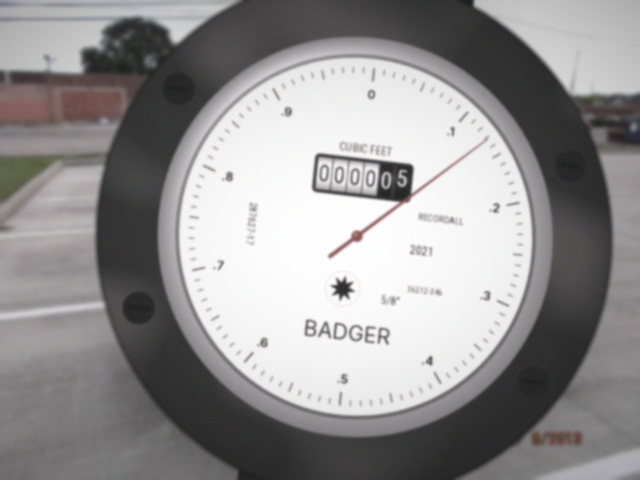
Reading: 5.13 ft³
